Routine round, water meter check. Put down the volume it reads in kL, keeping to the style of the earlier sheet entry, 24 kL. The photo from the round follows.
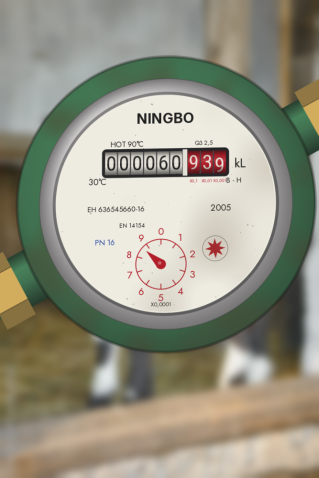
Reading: 60.9388 kL
